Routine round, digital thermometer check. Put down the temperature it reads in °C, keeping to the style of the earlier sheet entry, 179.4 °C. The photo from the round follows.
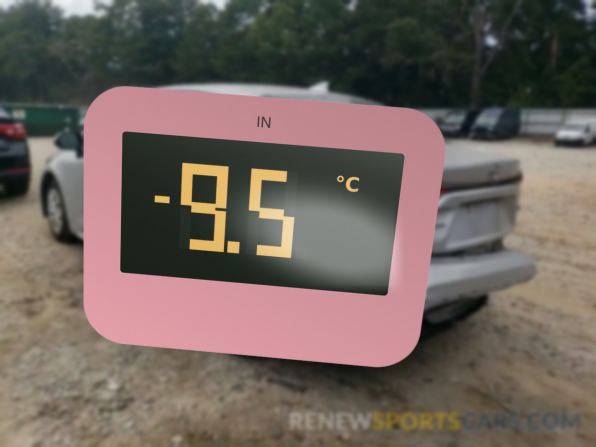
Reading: -9.5 °C
